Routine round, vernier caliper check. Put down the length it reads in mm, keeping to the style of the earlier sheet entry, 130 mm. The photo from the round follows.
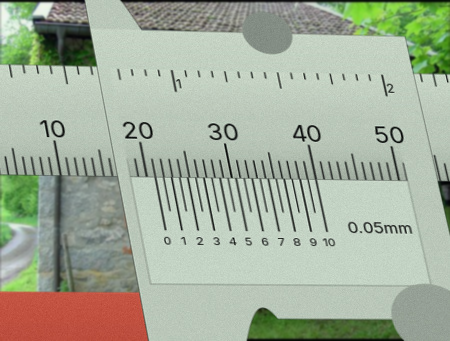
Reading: 21.0 mm
